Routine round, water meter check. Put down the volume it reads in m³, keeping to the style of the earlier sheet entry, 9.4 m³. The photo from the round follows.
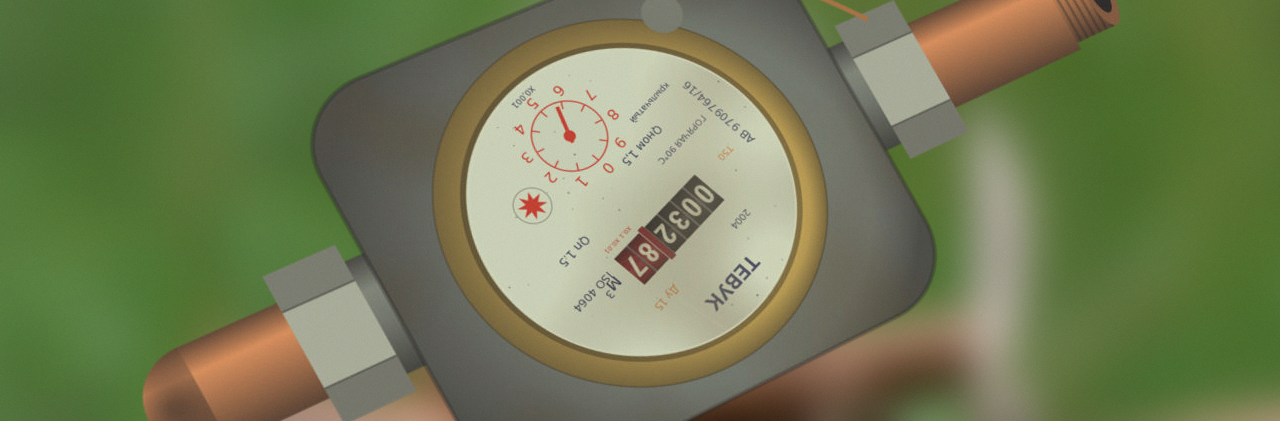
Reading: 32.875 m³
